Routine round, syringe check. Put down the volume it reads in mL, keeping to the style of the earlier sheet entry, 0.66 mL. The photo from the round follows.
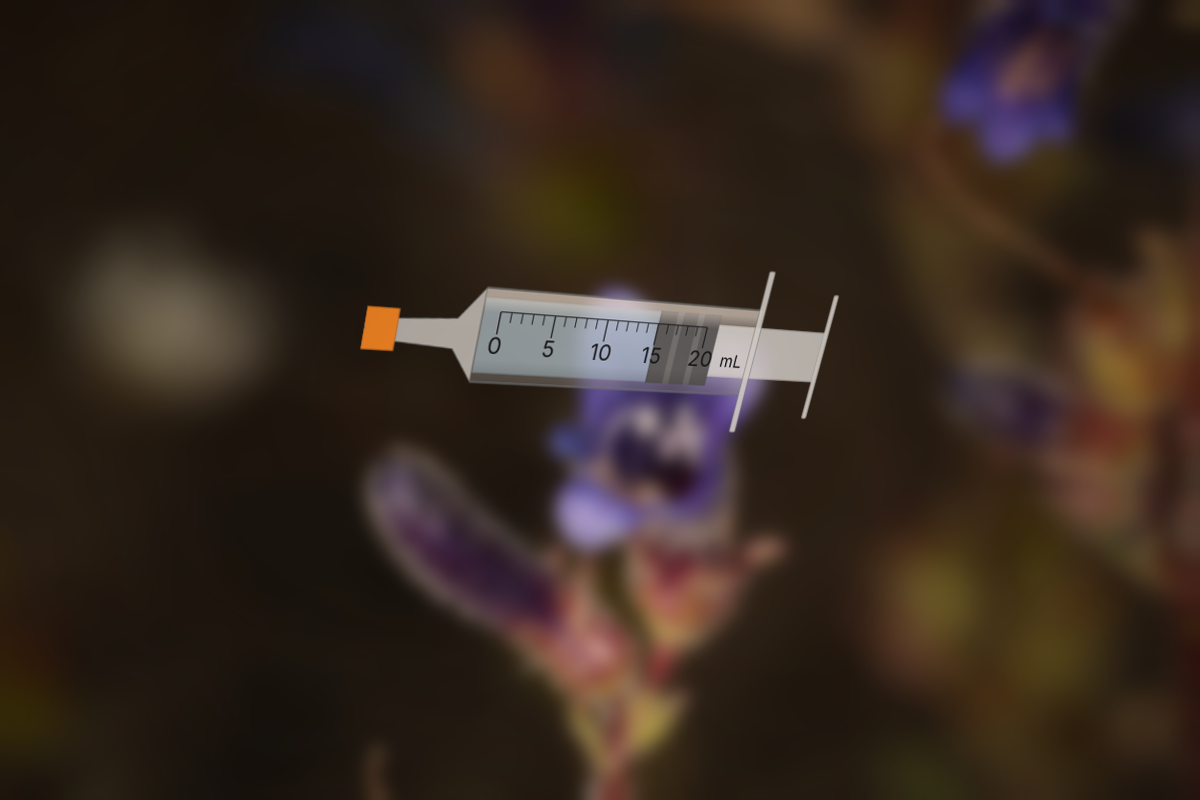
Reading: 15 mL
